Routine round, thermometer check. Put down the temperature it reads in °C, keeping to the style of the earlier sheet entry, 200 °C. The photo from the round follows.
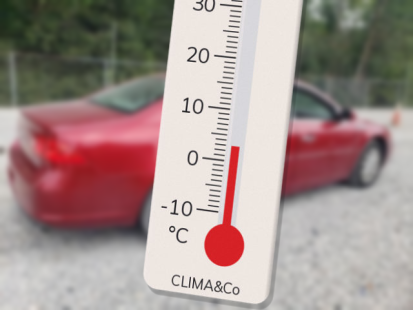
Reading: 3 °C
